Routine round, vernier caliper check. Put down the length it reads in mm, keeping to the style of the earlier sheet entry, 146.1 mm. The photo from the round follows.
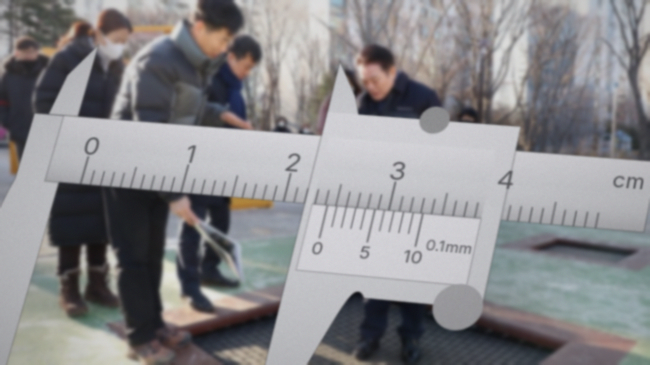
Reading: 24.2 mm
